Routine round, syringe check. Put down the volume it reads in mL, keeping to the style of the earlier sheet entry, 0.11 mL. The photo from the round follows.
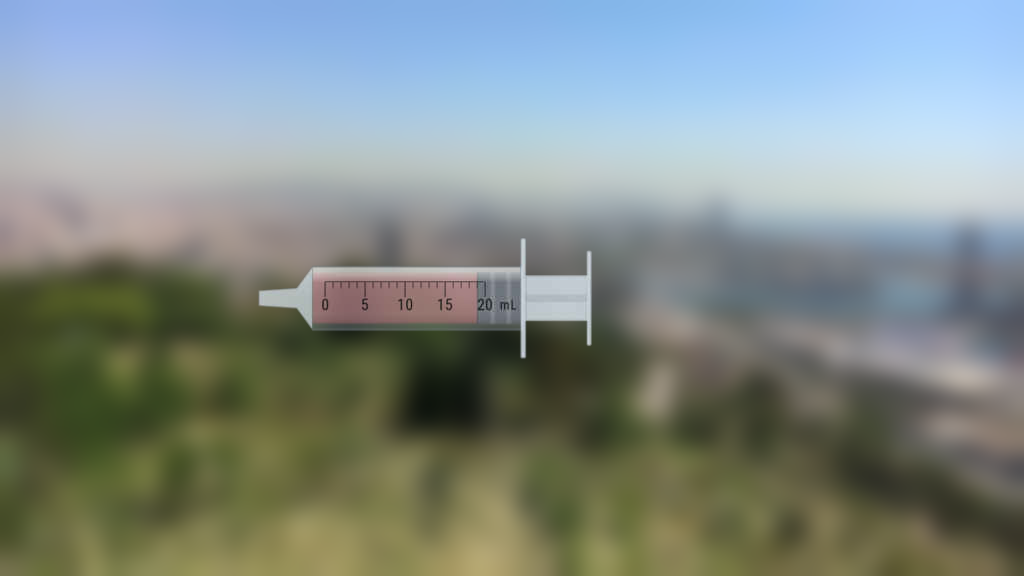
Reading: 19 mL
